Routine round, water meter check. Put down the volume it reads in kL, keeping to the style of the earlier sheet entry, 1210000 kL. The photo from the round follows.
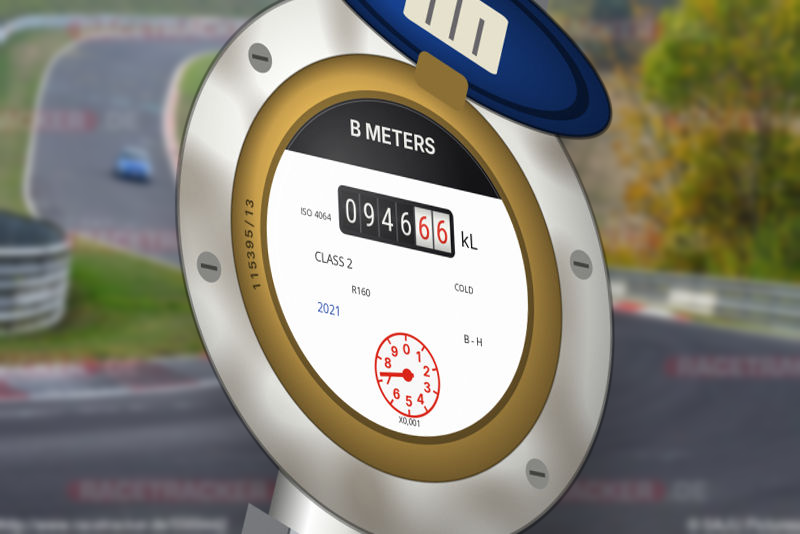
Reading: 946.667 kL
